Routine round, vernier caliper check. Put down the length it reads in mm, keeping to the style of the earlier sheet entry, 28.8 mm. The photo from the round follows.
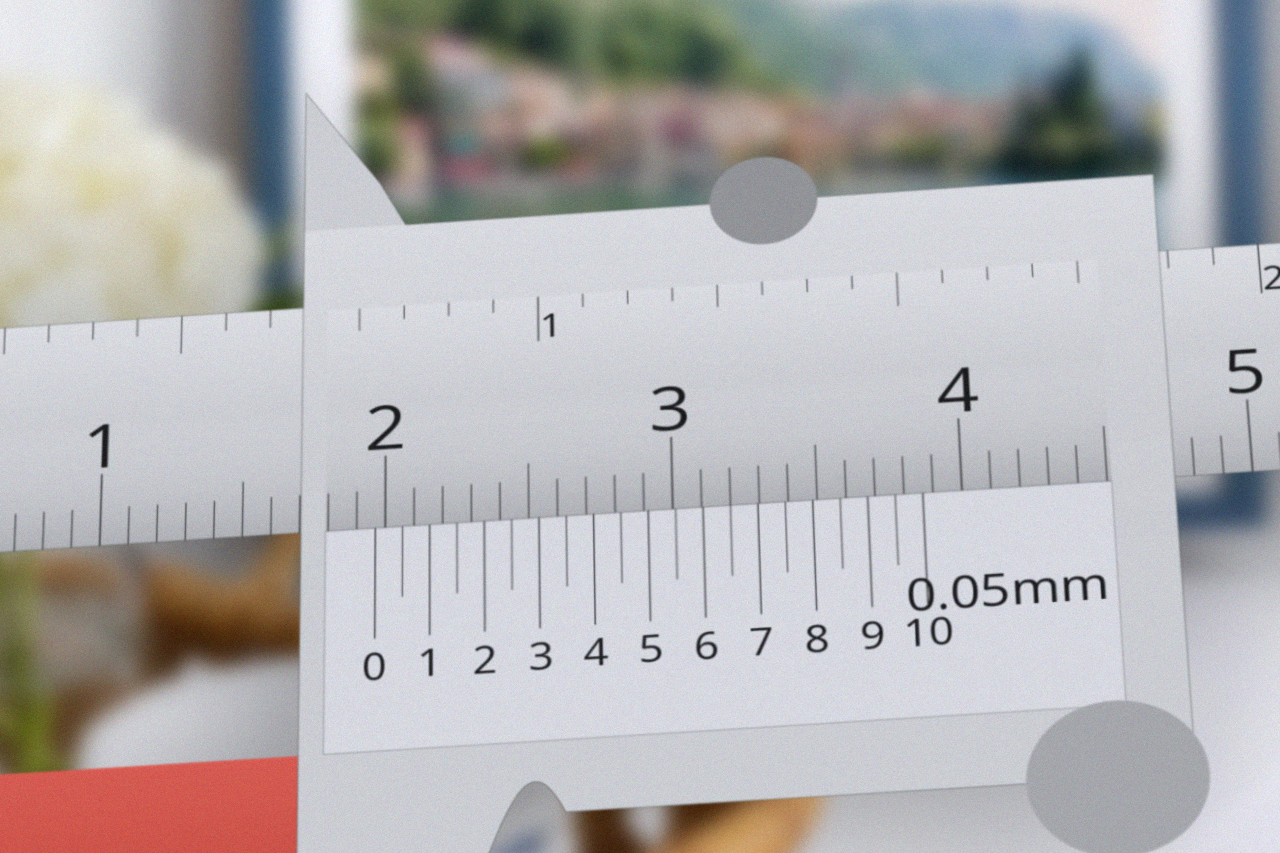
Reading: 19.65 mm
